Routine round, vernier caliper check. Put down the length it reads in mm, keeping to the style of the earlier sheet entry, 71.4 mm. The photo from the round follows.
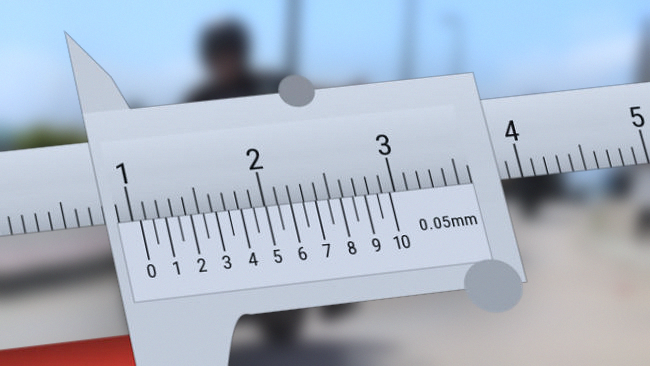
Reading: 10.6 mm
